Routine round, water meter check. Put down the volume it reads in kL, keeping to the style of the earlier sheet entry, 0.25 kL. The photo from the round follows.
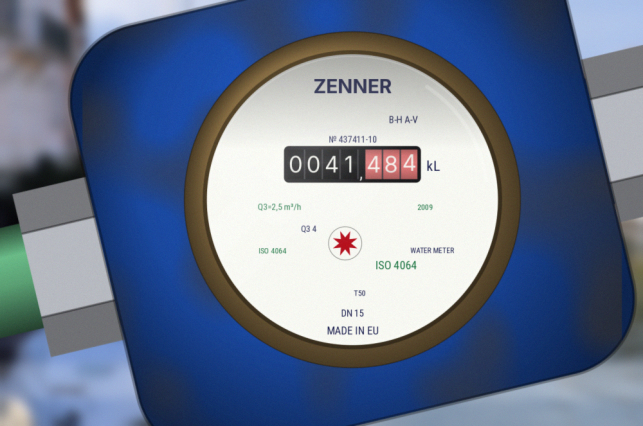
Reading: 41.484 kL
